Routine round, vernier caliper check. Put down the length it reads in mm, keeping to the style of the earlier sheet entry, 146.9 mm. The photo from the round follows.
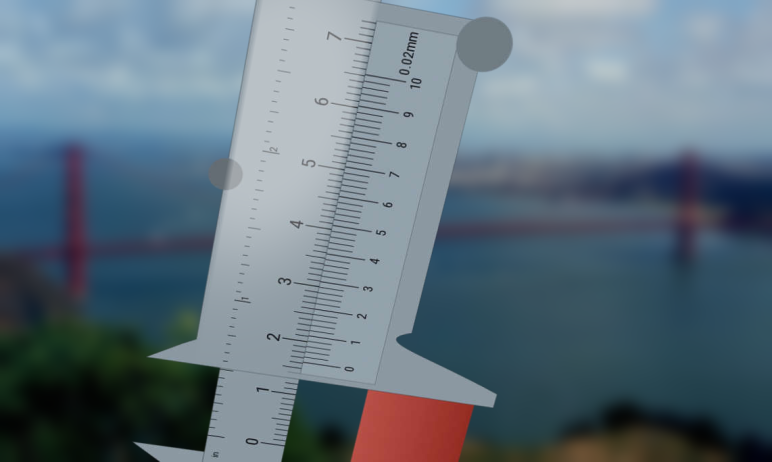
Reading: 16.2 mm
